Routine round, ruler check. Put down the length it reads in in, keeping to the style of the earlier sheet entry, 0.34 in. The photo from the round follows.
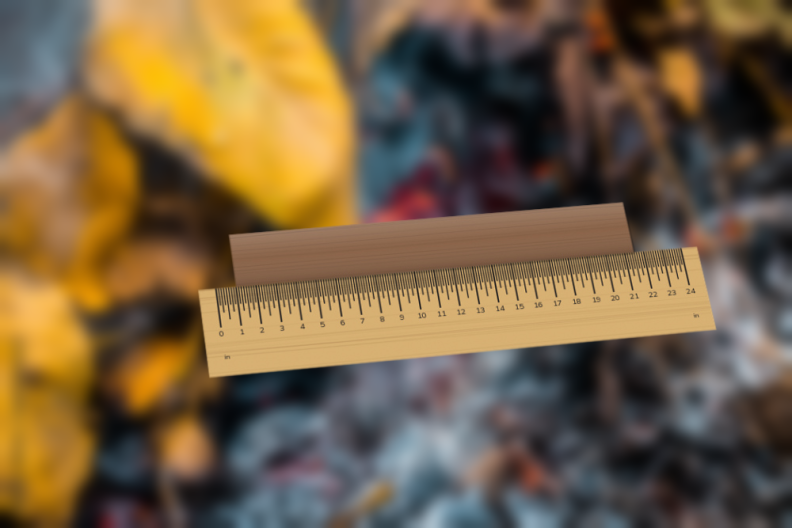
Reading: 20.5 in
